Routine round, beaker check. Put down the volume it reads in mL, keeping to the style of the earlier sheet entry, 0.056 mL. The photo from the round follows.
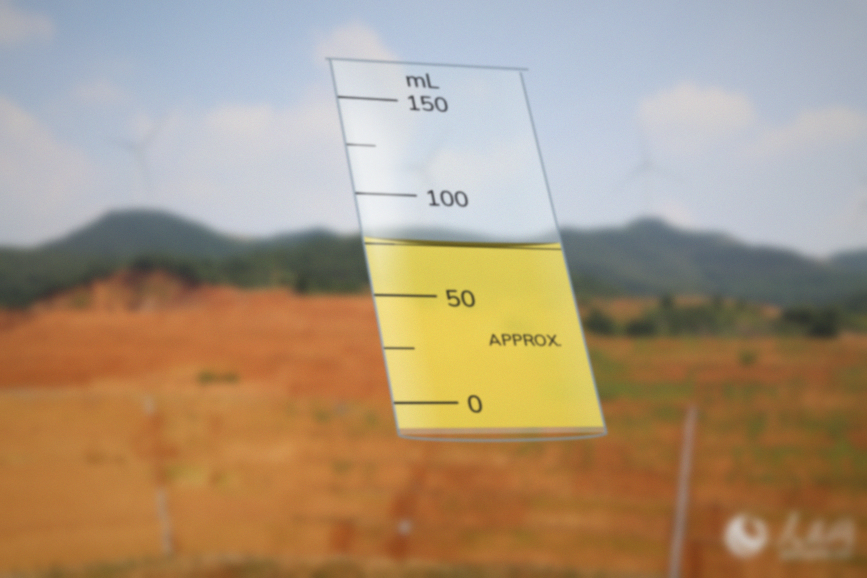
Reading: 75 mL
